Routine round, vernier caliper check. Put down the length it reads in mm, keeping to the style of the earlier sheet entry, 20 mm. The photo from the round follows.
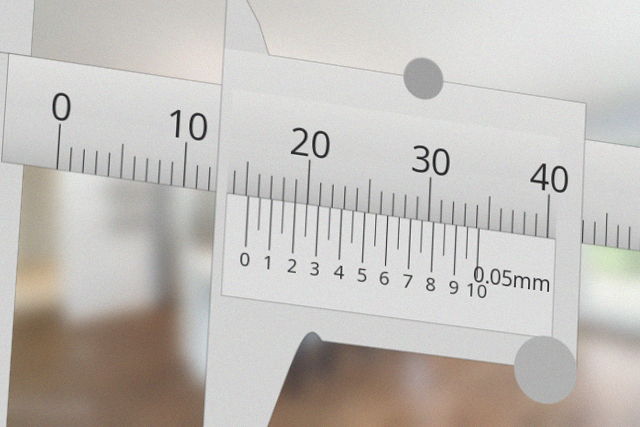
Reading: 15.2 mm
